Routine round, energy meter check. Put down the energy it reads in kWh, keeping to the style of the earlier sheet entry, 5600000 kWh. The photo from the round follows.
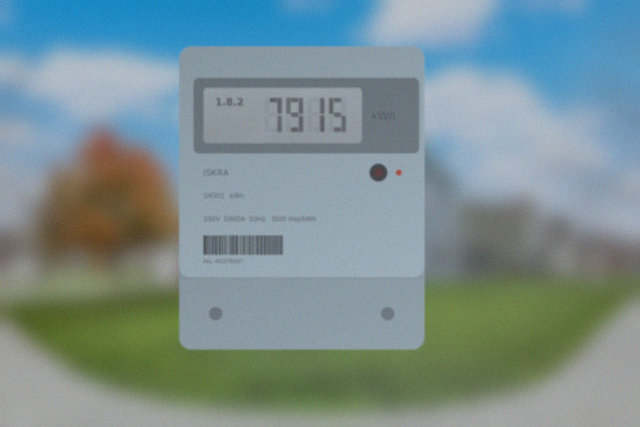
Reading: 7915 kWh
